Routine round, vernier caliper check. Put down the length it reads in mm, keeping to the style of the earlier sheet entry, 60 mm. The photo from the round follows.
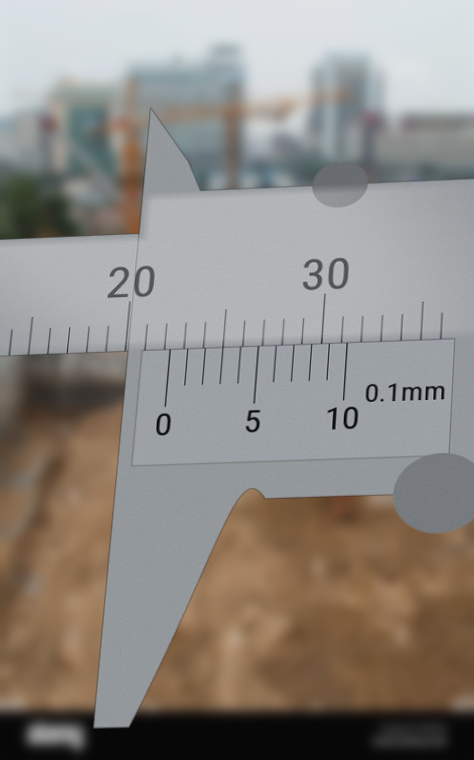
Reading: 22.3 mm
